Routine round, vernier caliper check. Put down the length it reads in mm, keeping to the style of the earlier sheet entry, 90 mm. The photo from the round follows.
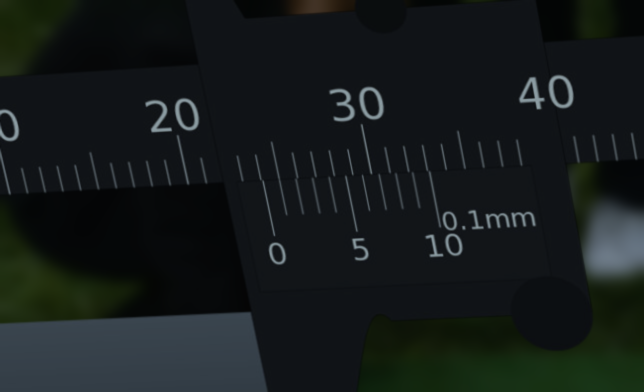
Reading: 24.1 mm
